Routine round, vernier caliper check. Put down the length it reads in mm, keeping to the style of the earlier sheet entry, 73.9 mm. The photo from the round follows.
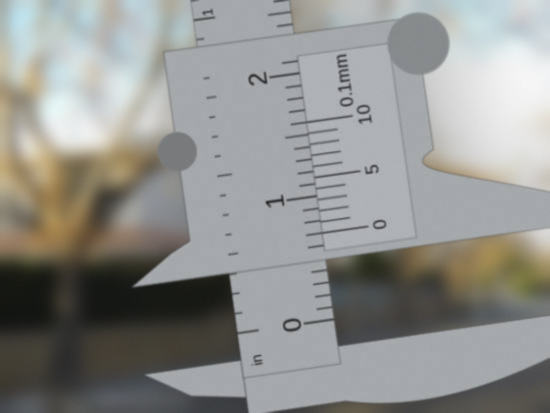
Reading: 7.0 mm
